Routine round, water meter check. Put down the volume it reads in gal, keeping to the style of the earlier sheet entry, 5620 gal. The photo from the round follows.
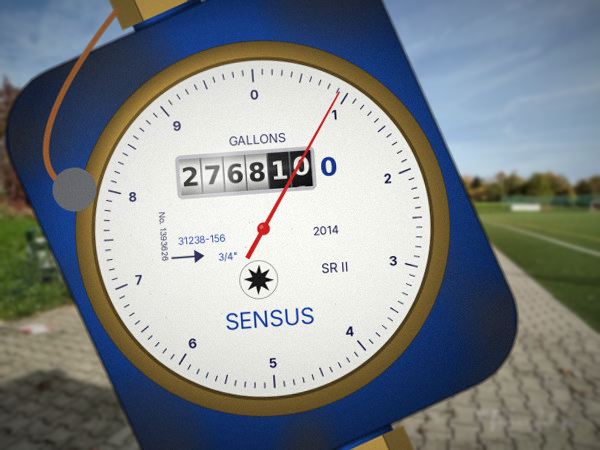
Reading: 2768100.9 gal
